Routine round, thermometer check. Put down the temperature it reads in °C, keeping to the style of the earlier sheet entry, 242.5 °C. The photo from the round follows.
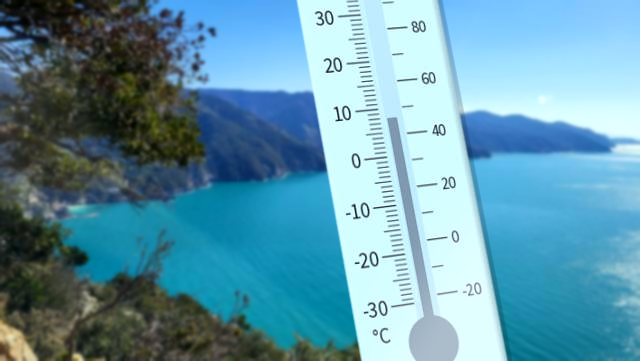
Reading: 8 °C
